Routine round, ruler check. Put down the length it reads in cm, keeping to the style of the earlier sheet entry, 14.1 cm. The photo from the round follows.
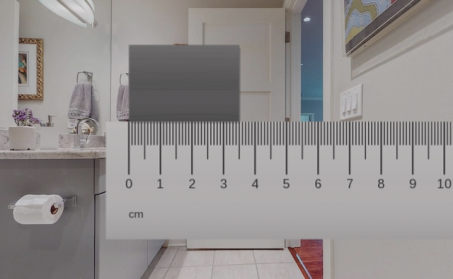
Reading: 3.5 cm
